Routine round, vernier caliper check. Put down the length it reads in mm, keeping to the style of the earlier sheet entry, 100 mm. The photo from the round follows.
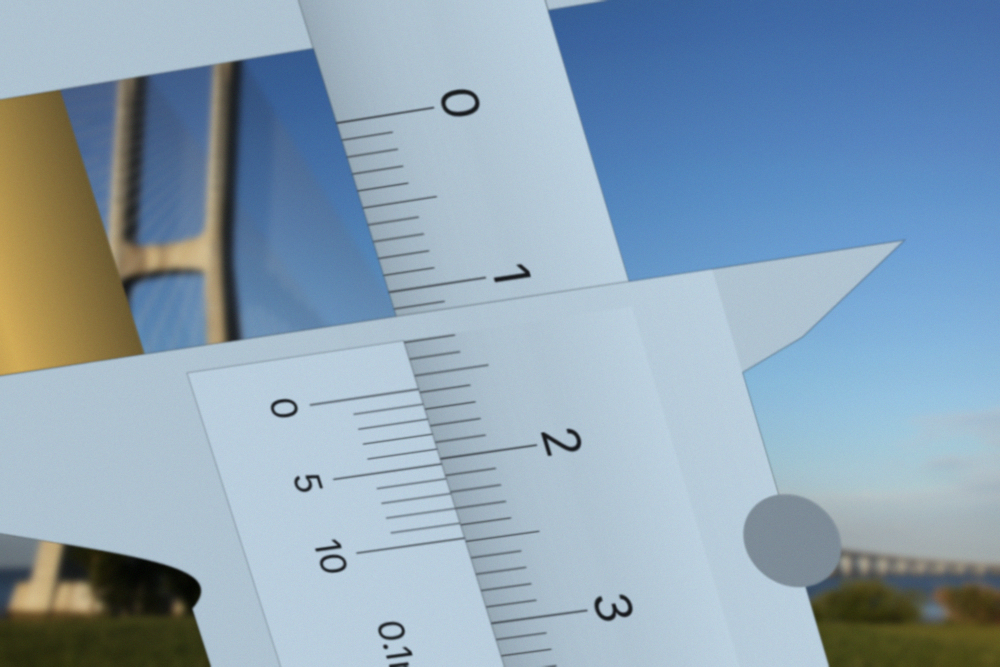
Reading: 15.8 mm
